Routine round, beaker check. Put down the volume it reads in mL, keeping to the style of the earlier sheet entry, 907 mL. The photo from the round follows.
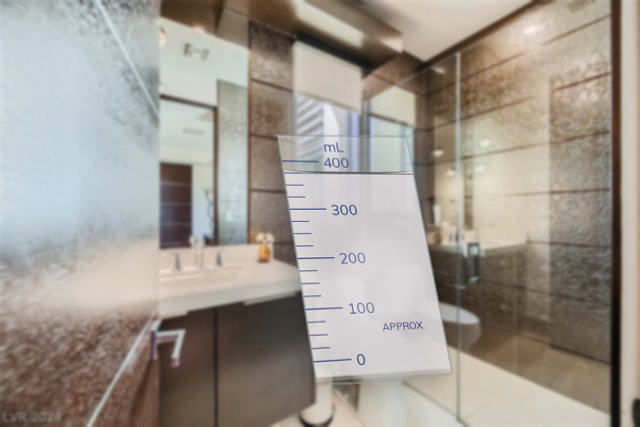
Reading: 375 mL
